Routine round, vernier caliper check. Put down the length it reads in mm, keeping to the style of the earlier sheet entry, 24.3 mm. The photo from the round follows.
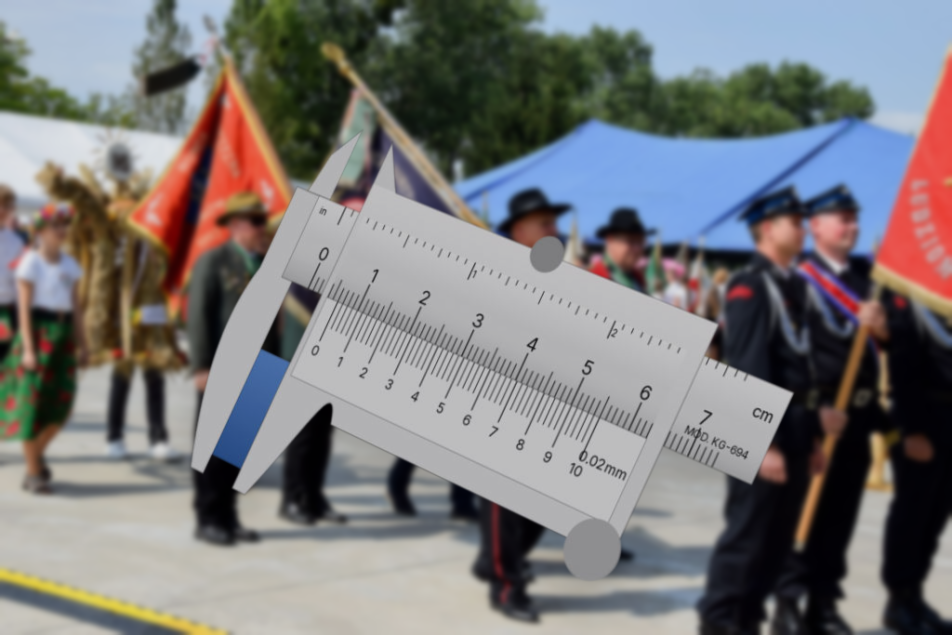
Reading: 6.0 mm
